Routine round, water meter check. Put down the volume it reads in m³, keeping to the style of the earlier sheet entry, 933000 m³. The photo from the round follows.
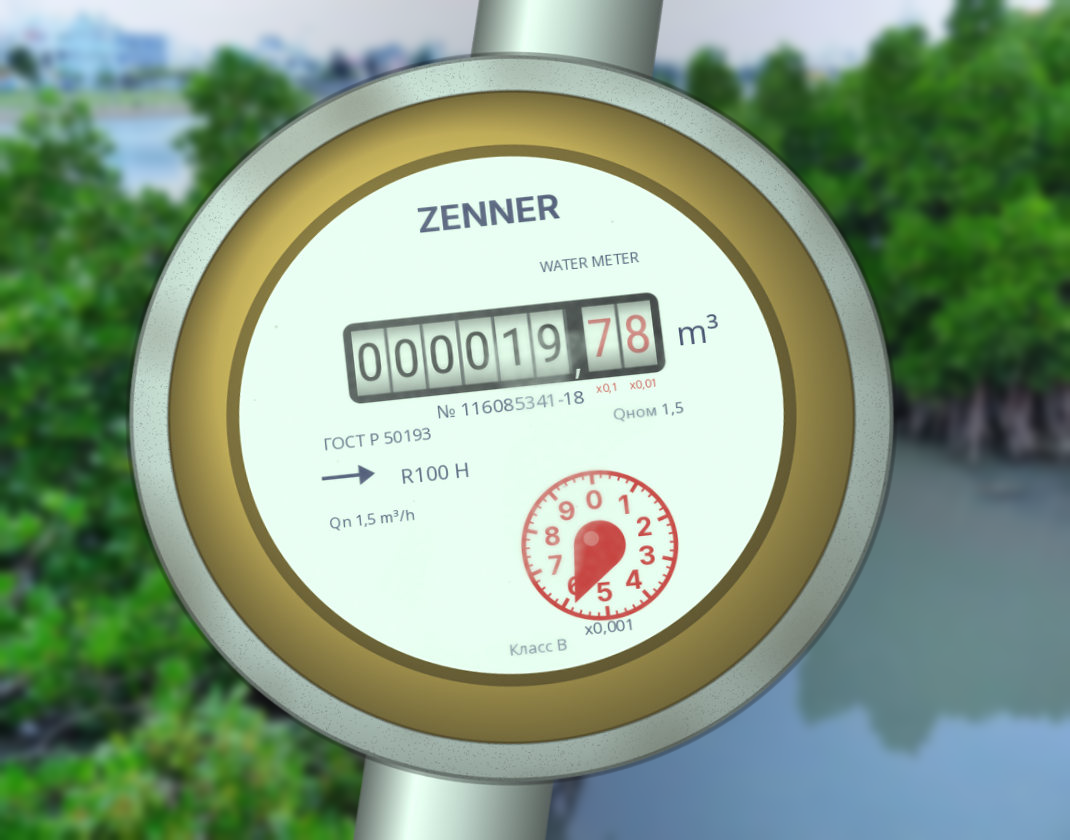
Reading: 19.785 m³
